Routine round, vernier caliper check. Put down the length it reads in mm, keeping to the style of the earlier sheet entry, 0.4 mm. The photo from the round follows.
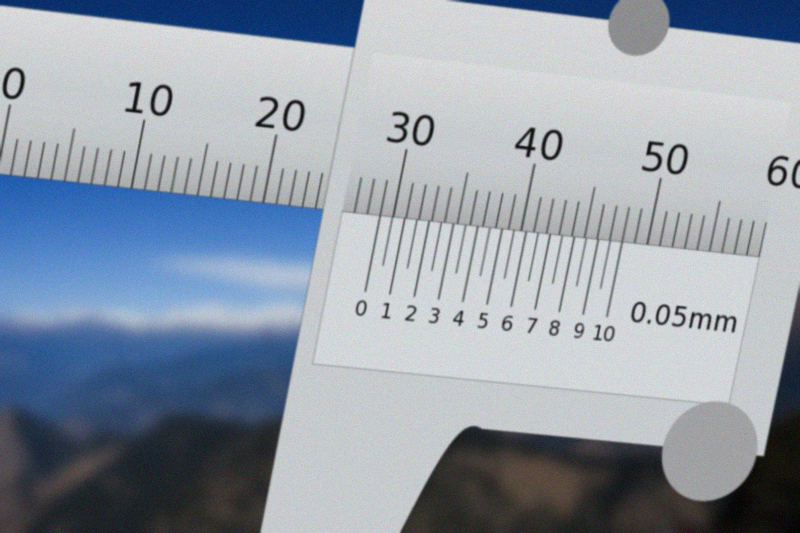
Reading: 29.0 mm
